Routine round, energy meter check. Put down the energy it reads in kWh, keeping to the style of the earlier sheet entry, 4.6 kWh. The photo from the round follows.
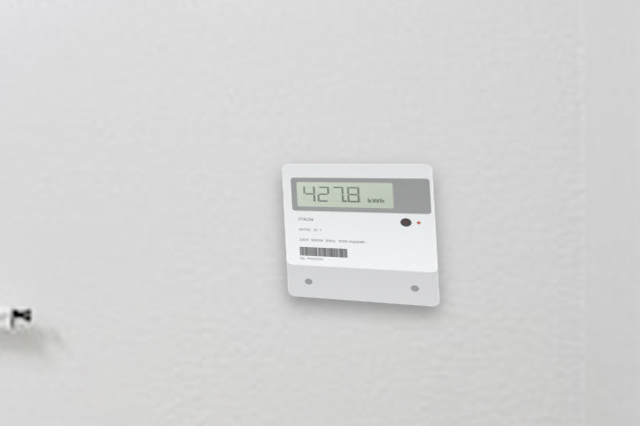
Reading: 427.8 kWh
